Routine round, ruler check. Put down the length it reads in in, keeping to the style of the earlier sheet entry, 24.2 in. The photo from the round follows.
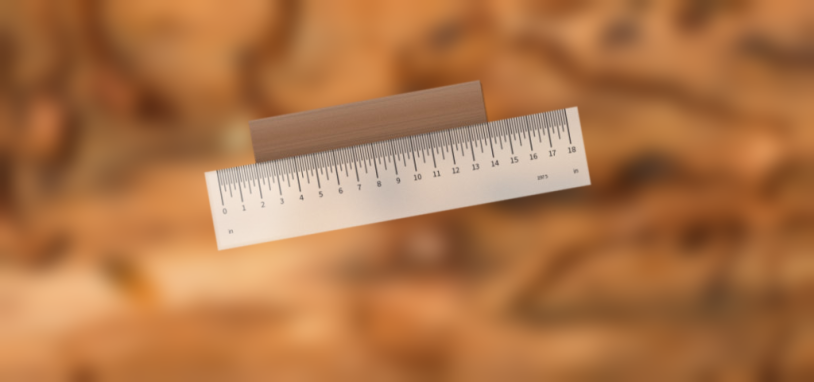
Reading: 12 in
